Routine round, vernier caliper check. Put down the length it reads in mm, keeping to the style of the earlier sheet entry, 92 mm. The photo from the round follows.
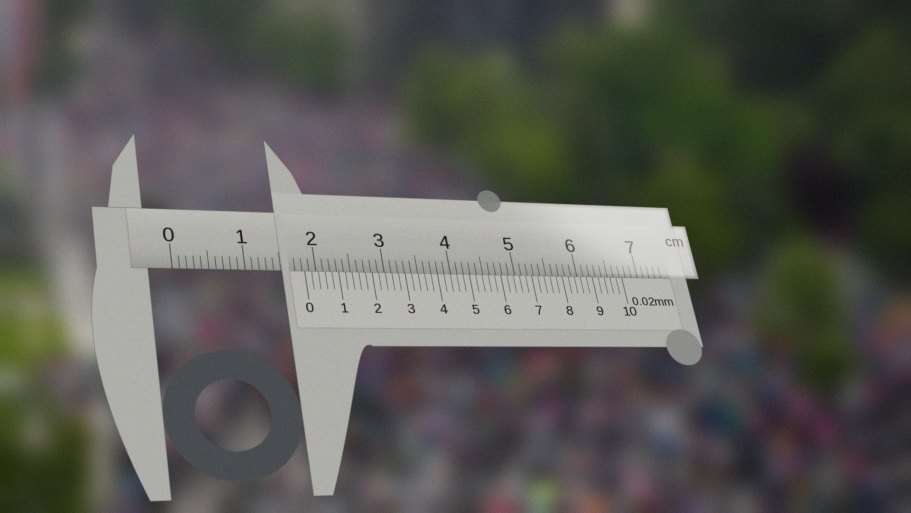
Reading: 18.4 mm
